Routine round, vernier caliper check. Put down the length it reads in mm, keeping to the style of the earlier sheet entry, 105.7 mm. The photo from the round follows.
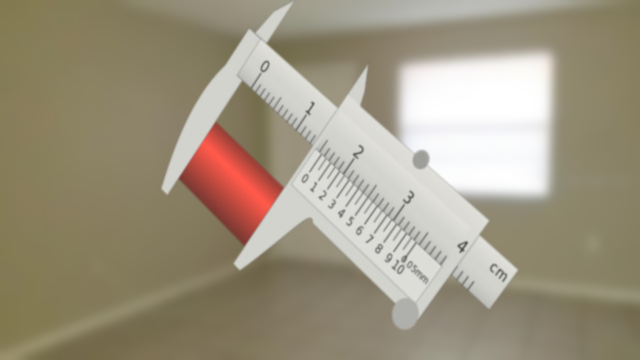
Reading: 15.5 mm
